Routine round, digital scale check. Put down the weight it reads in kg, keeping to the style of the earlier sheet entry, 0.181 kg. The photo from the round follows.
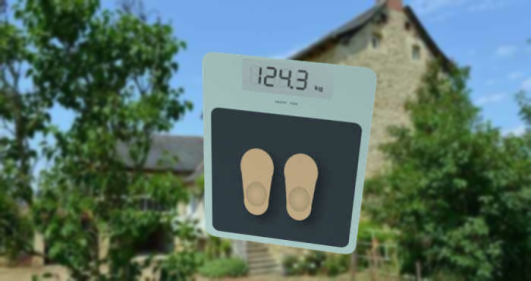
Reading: 124.3 kg
